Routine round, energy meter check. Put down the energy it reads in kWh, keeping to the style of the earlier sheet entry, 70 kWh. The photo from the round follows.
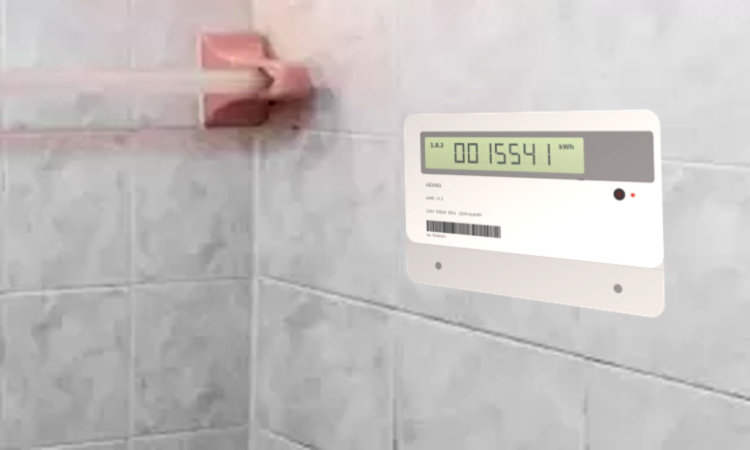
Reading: 15541 kWh
